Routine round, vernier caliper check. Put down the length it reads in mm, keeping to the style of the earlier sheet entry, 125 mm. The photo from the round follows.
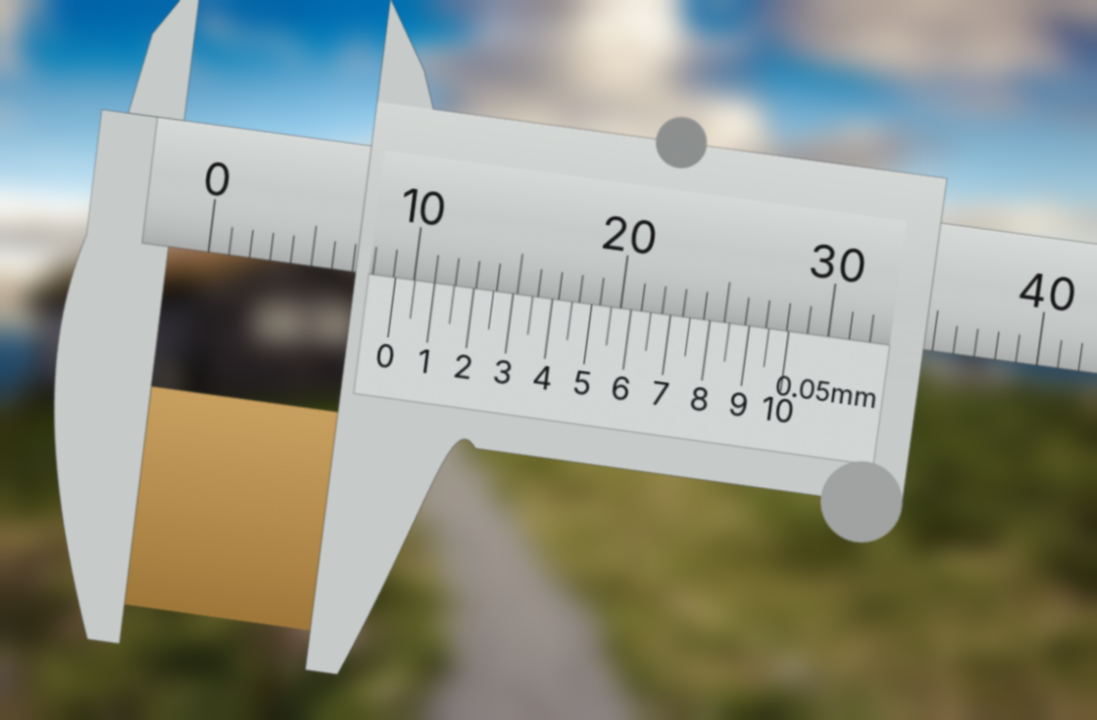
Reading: 9.1 mm
